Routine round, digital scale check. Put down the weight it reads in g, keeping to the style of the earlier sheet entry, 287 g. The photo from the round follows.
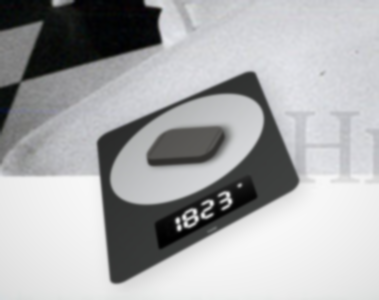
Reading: 1823 g
